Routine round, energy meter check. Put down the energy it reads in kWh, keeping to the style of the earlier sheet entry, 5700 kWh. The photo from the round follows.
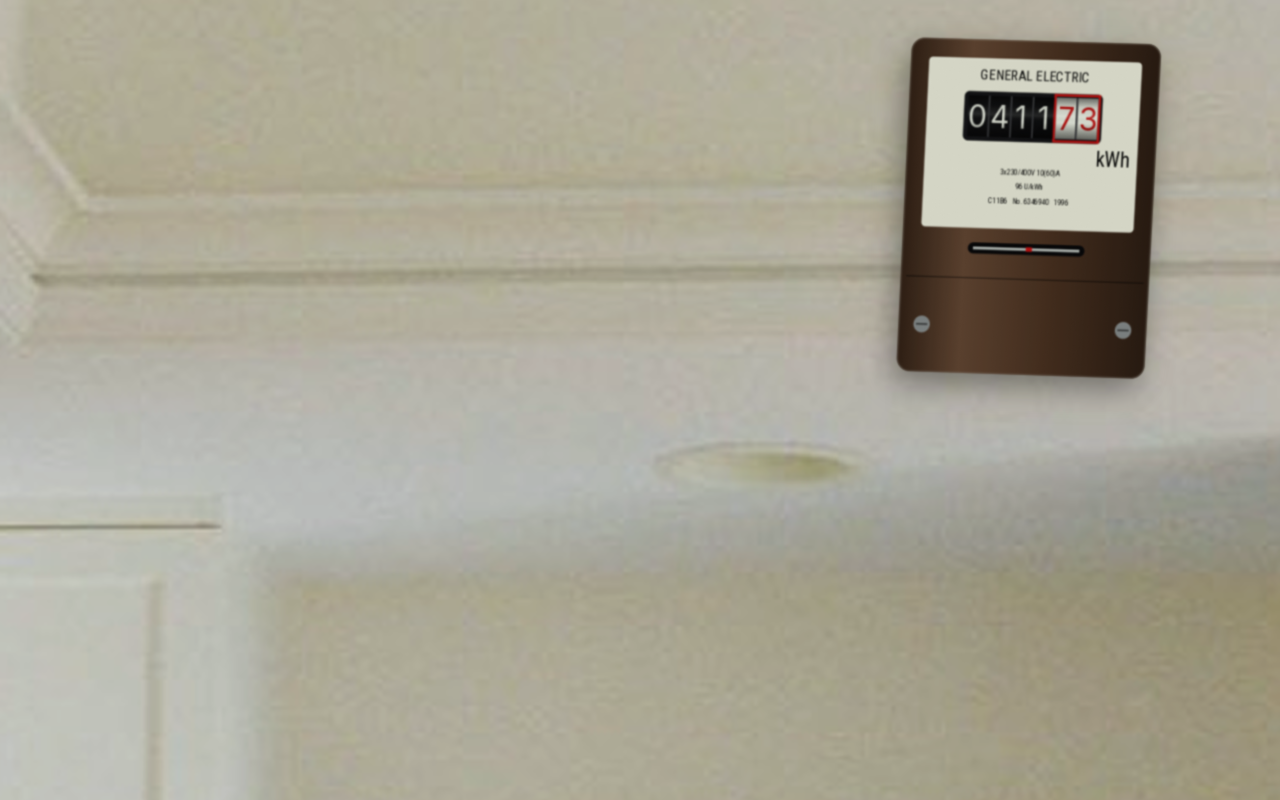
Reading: 411.73 kWh
